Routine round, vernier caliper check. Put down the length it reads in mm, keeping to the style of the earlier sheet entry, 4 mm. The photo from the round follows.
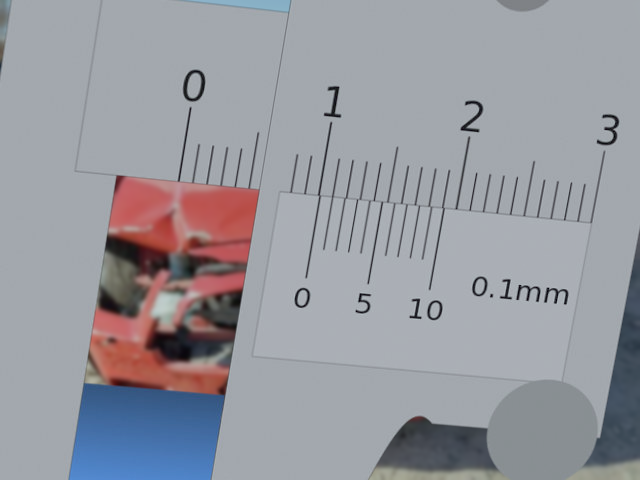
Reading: 10.1 mm
